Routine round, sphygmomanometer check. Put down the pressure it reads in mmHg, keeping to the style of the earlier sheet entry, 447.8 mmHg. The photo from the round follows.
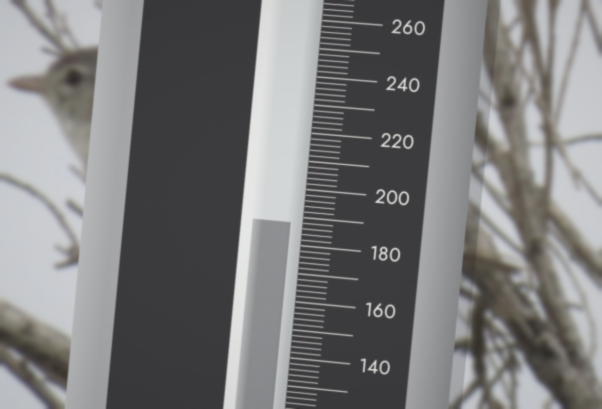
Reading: 188 mmHg
